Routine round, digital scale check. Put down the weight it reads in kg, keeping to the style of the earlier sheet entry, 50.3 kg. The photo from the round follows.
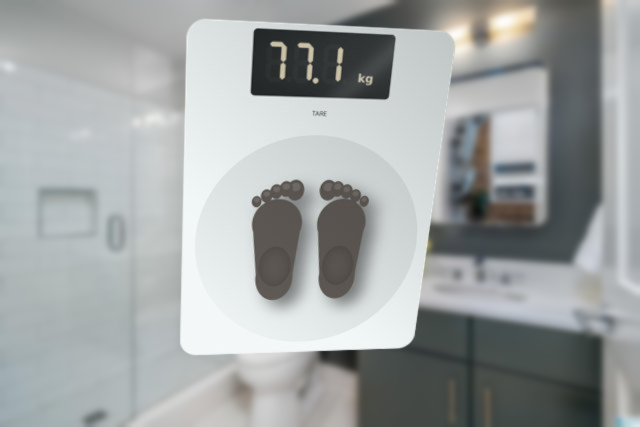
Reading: 77.1 kg
